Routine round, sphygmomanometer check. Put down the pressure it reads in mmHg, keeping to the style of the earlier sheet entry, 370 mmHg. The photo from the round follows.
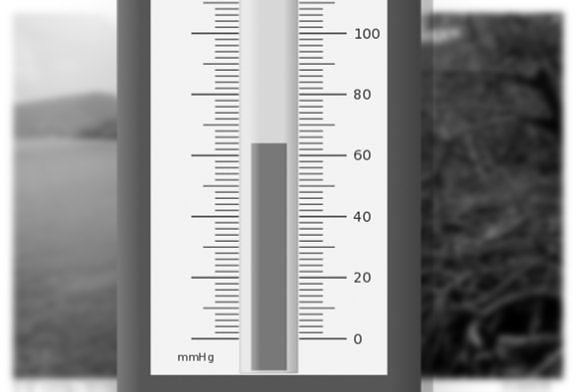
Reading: 64 mmHg
